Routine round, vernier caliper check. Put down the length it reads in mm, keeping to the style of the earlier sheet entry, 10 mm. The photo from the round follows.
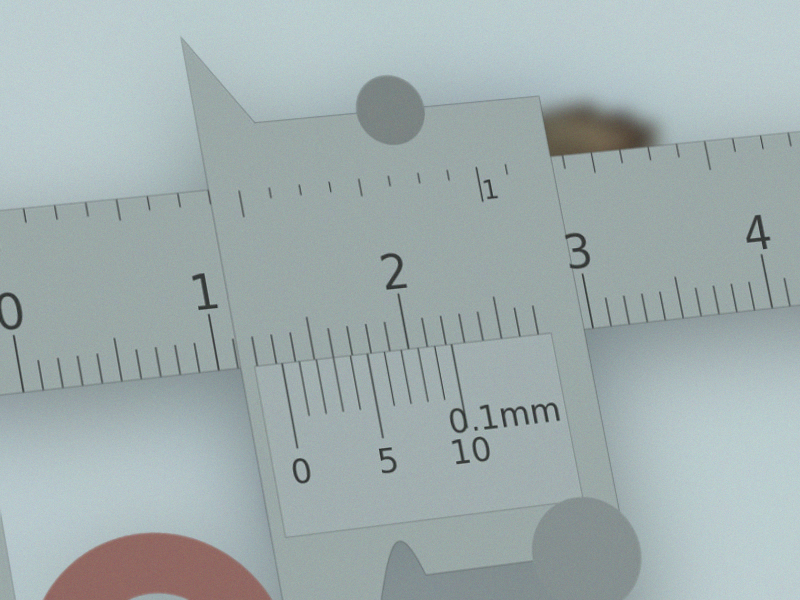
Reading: 13.3 mm
